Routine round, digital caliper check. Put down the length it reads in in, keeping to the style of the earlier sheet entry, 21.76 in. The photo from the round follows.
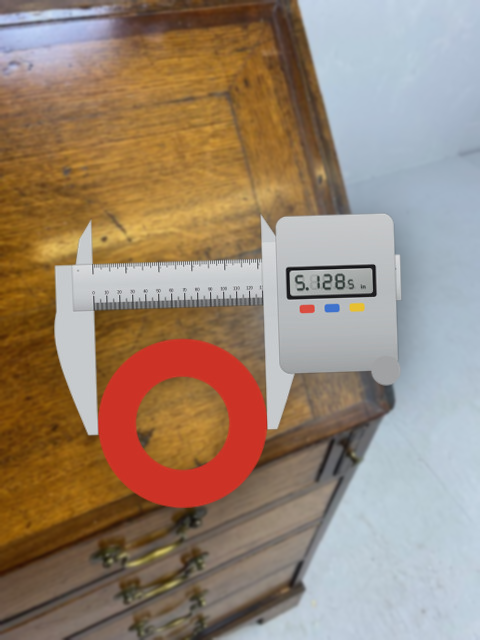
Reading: 5.1285 in
